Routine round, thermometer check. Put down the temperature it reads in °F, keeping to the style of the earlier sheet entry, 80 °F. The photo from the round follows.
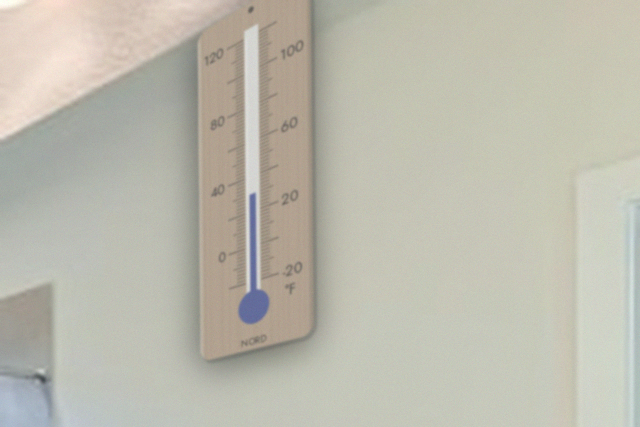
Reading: 30 °F
